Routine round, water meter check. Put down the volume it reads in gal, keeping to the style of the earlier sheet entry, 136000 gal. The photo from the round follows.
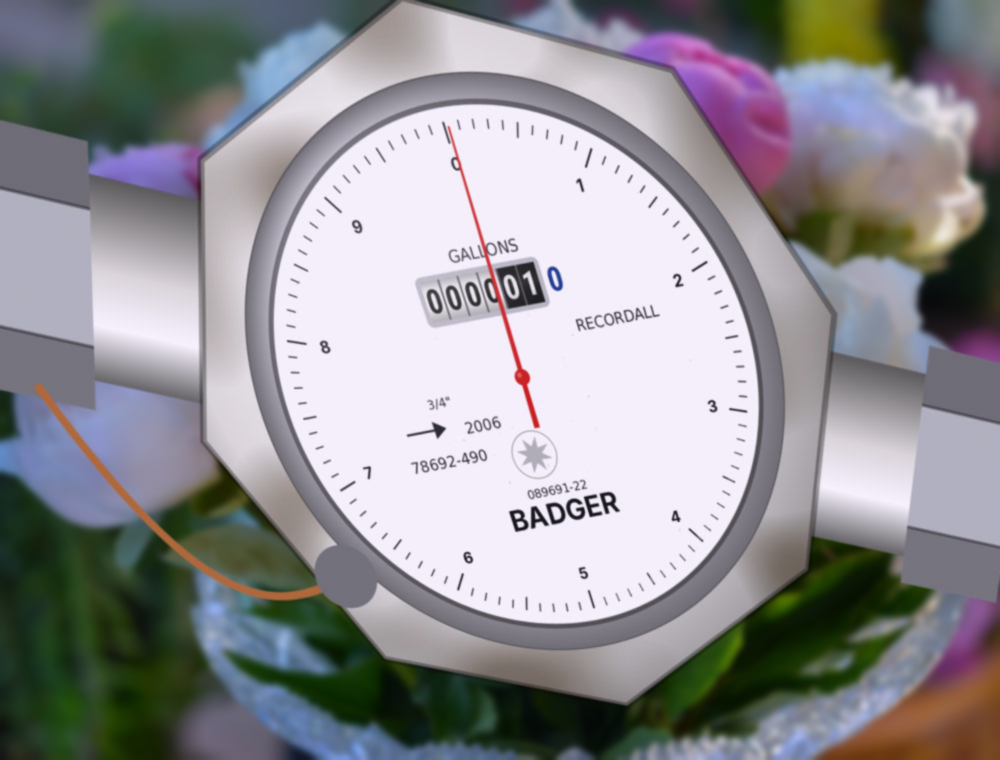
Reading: 10.0 gal
